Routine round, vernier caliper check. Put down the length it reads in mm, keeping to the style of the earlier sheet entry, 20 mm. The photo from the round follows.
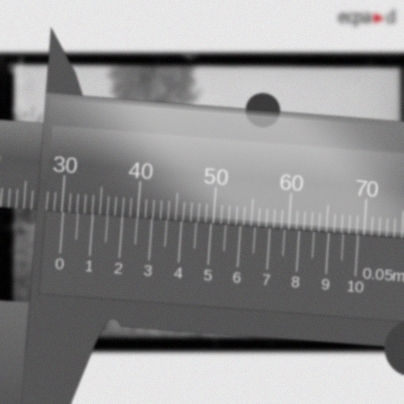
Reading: 30.2 mm
